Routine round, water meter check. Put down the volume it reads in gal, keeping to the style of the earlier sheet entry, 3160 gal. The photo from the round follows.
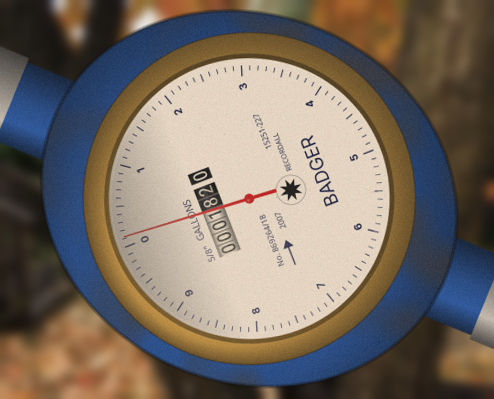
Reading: 1820.1 gal
